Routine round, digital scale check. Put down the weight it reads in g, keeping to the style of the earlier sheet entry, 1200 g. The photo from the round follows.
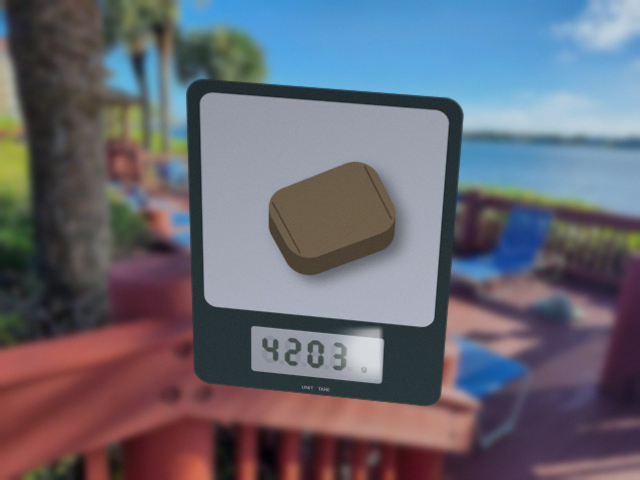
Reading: 4203 g
